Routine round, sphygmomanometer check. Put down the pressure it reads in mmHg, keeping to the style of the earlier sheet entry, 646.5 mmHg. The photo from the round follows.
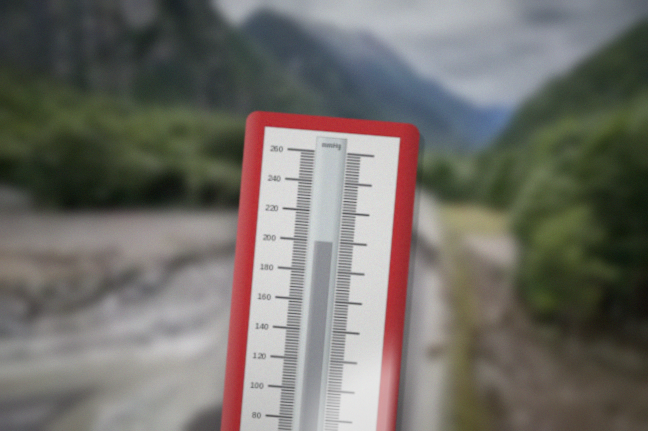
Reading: 200 mmHg
